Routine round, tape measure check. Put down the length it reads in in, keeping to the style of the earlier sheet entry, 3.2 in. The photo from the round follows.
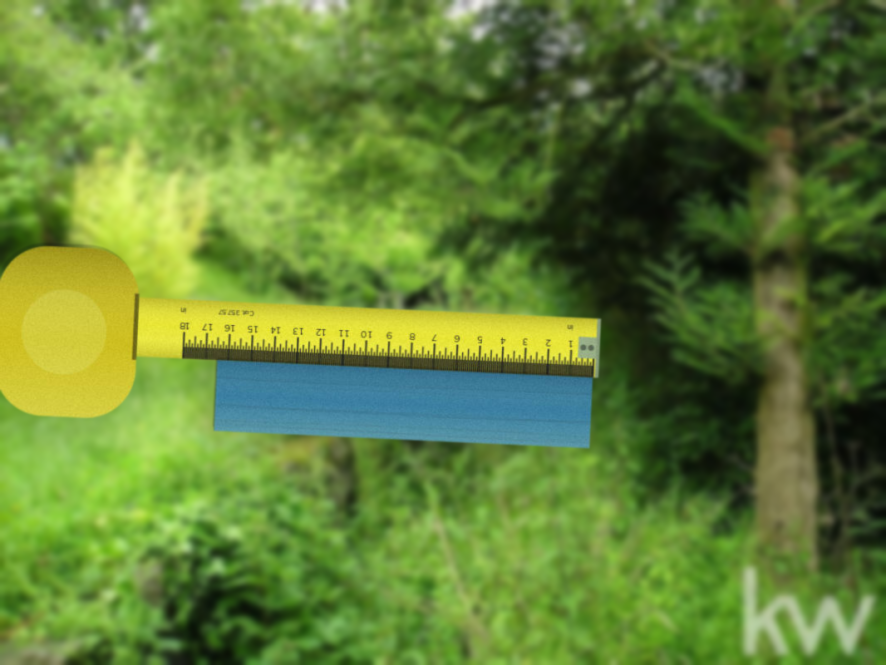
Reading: 16.5 in
